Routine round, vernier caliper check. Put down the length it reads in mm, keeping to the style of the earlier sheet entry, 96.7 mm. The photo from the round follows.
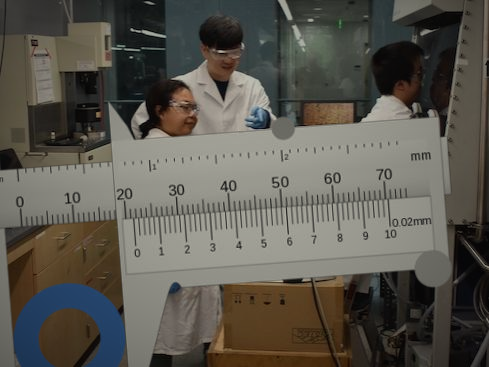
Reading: 21.5 mm
